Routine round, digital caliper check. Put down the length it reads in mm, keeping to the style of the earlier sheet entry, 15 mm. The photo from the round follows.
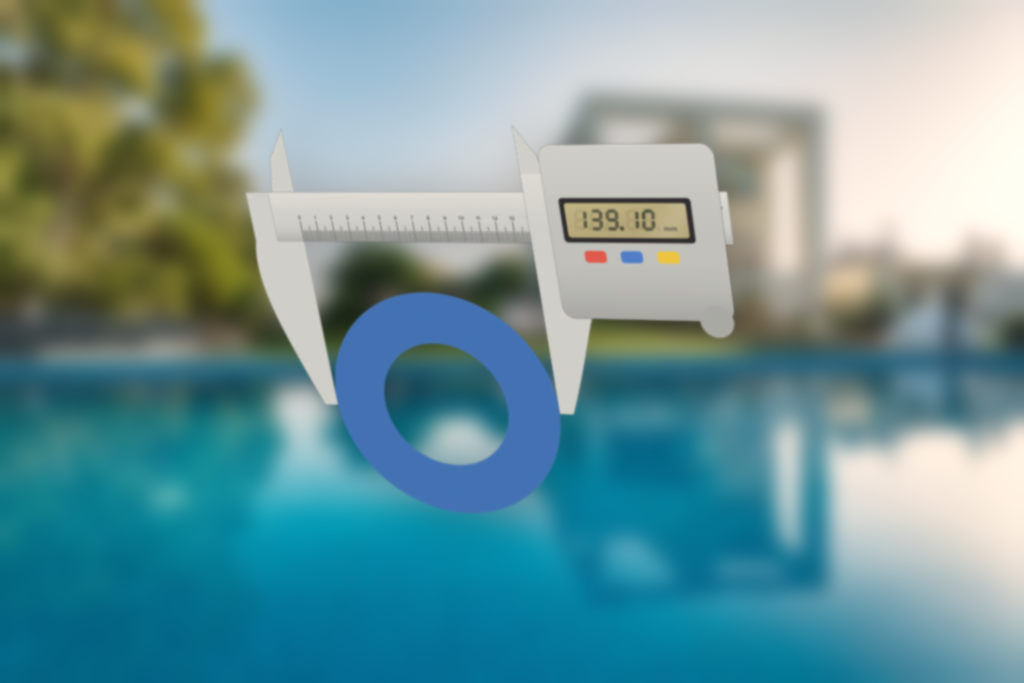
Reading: 139.10 mm
